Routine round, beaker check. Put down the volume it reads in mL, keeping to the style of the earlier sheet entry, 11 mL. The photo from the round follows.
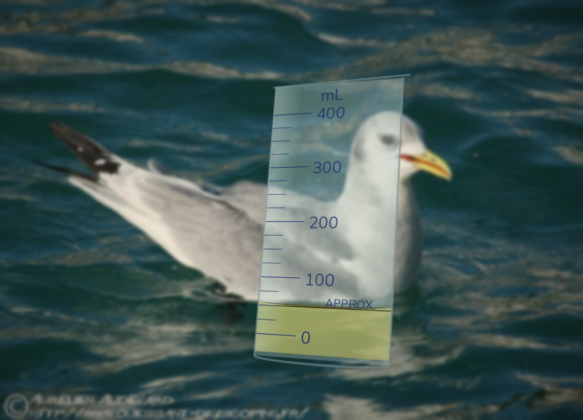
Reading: 50 mL
